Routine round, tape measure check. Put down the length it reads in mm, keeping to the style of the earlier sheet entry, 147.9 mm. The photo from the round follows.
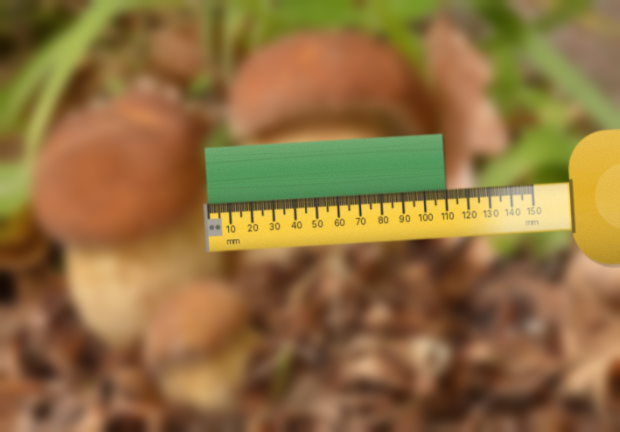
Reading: 110 mm
